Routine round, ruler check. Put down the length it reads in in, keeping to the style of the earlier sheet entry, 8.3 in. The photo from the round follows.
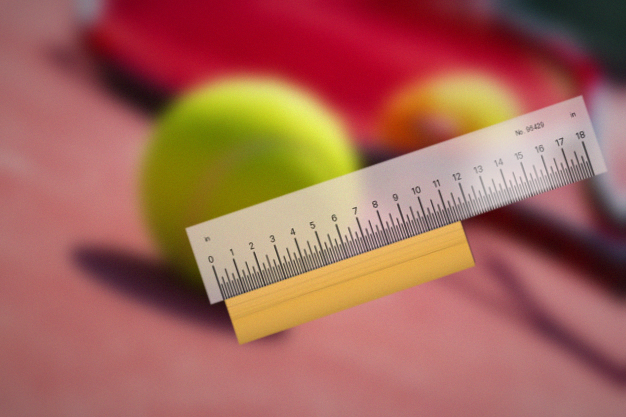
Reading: 11.5 in
